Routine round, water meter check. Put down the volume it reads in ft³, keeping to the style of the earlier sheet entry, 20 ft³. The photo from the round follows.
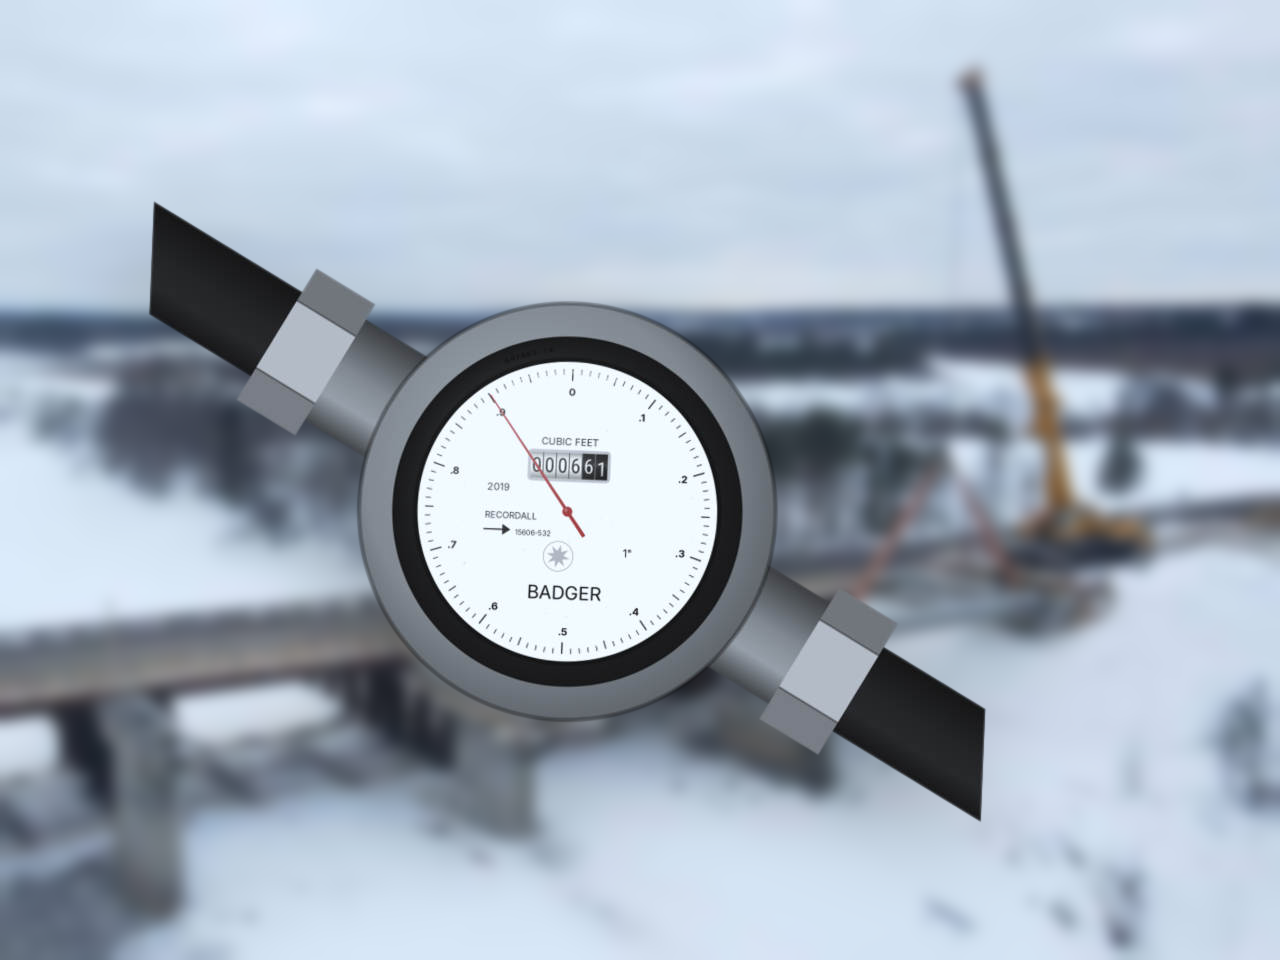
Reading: 660.90 ft³
